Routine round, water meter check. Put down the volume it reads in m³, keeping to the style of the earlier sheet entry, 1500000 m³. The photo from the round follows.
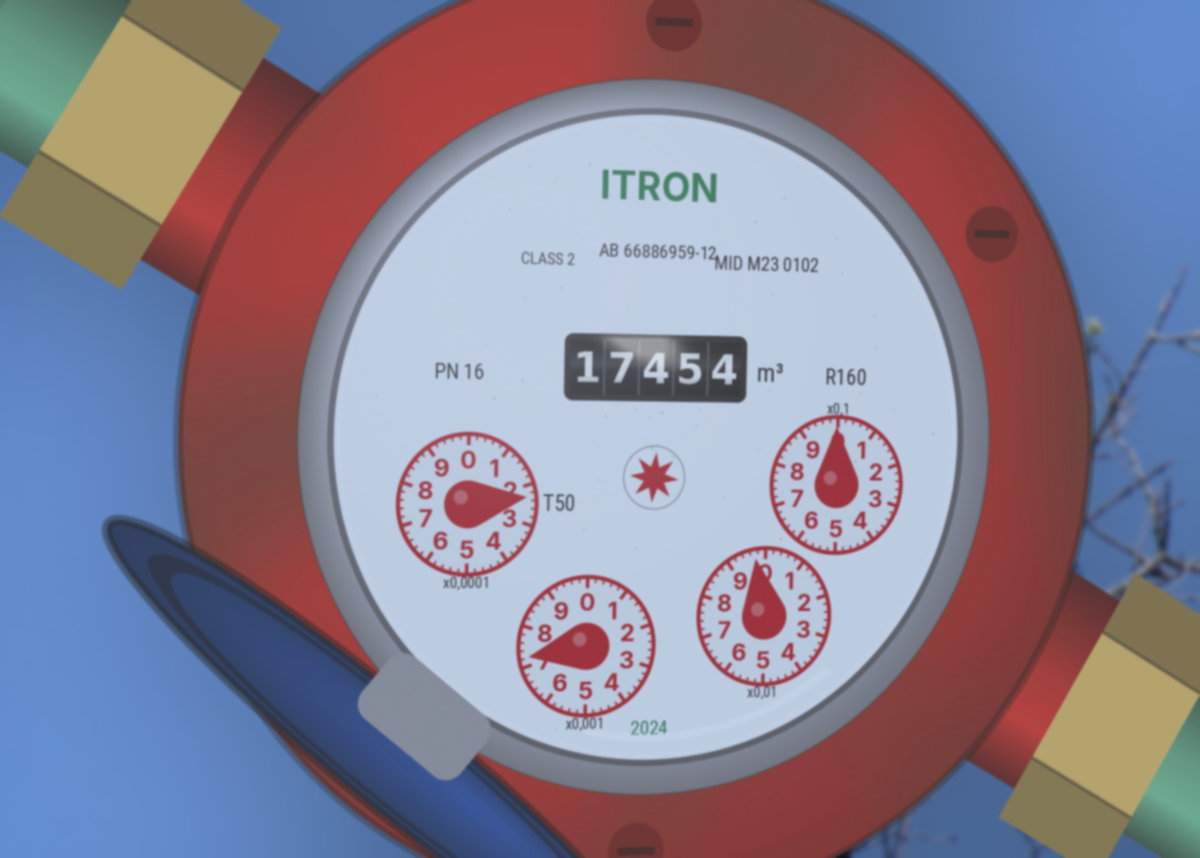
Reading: 17453.9972 m³
